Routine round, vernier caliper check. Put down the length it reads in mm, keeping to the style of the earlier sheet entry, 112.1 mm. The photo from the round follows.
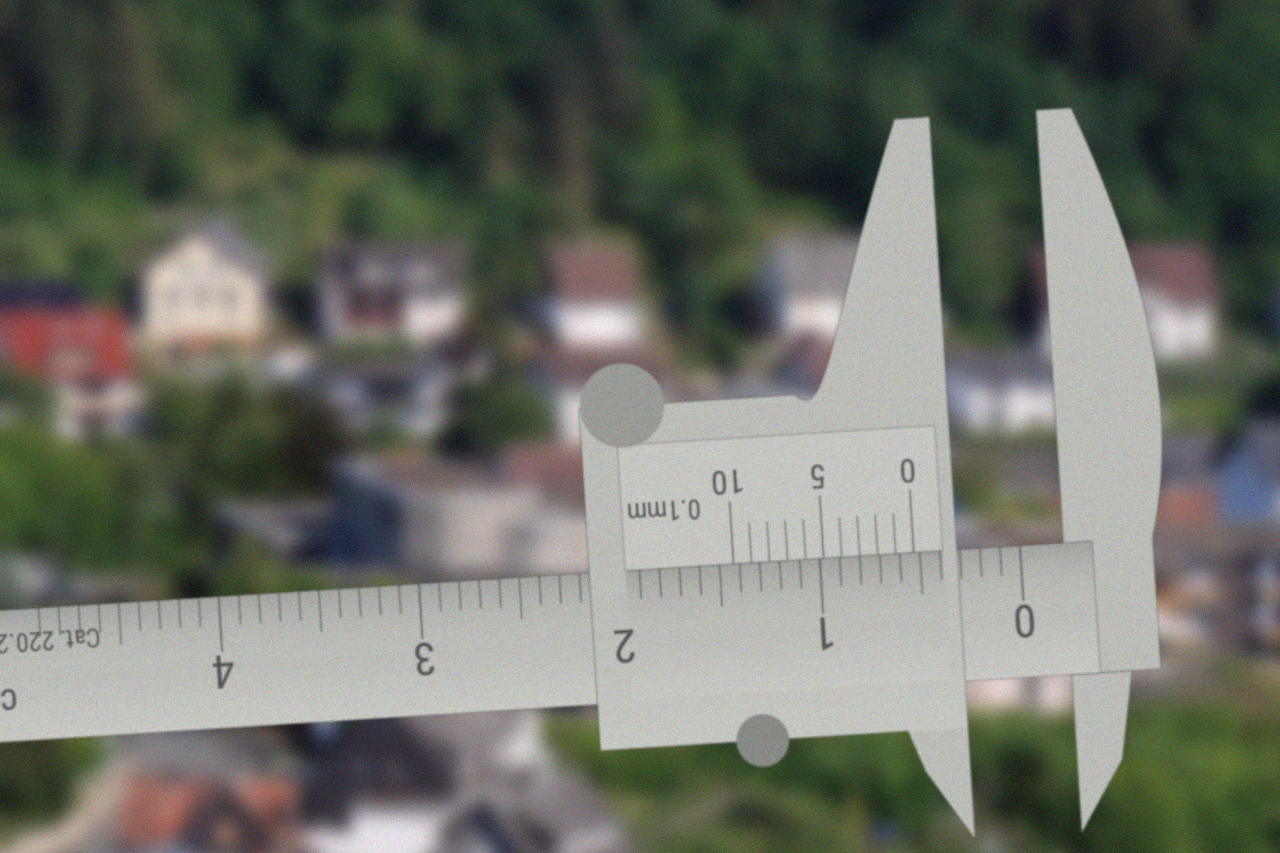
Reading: 5.3 mm
